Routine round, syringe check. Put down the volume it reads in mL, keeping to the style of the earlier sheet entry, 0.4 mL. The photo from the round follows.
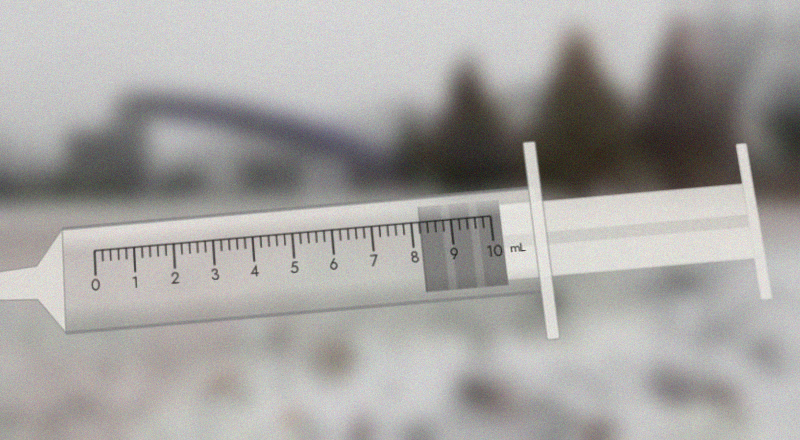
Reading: 8.2 mL
